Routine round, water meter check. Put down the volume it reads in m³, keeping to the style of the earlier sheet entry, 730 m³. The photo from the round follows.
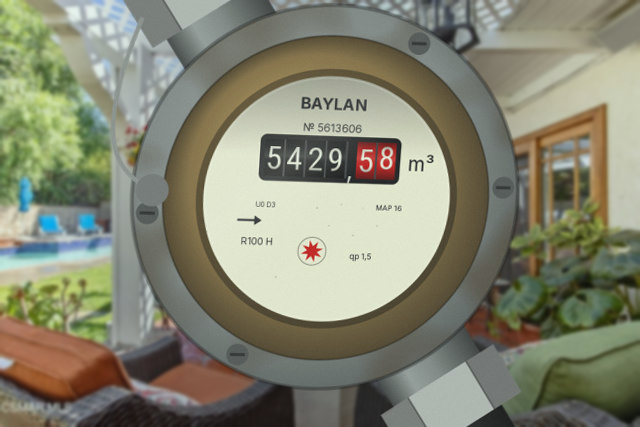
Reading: 5429.58 m³
